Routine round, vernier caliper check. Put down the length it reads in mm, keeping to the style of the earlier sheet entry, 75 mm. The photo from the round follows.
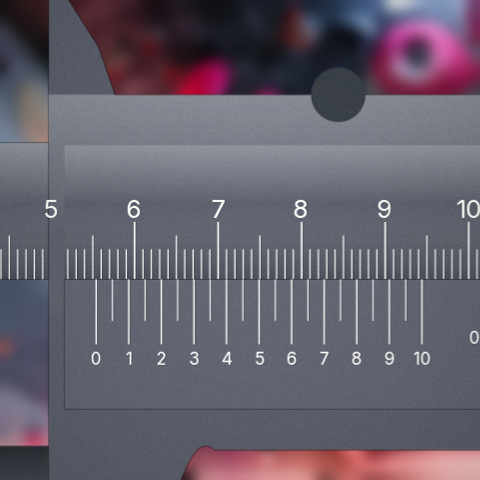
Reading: 55.4 mm
